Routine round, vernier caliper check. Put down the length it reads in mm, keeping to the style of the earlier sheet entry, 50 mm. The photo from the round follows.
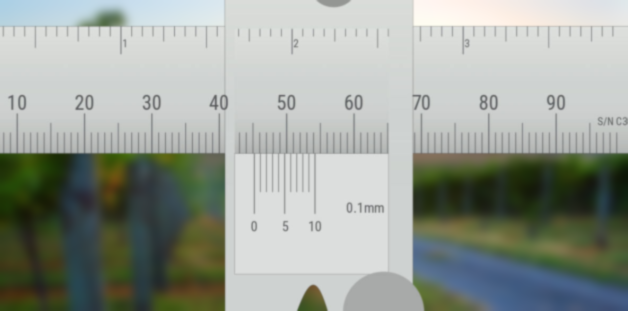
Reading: 45.2 mm
